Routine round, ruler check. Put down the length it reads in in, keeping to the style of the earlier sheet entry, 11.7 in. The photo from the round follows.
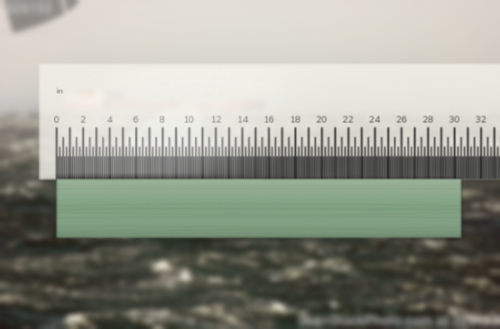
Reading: 30.5 in
